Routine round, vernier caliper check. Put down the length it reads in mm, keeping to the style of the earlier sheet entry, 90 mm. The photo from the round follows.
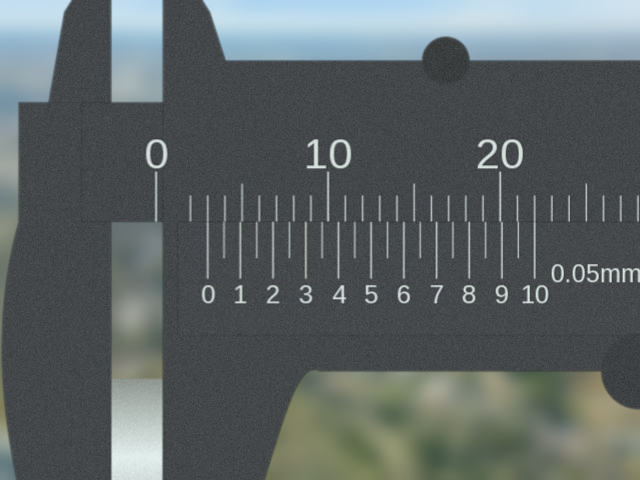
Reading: 3.0 mm
